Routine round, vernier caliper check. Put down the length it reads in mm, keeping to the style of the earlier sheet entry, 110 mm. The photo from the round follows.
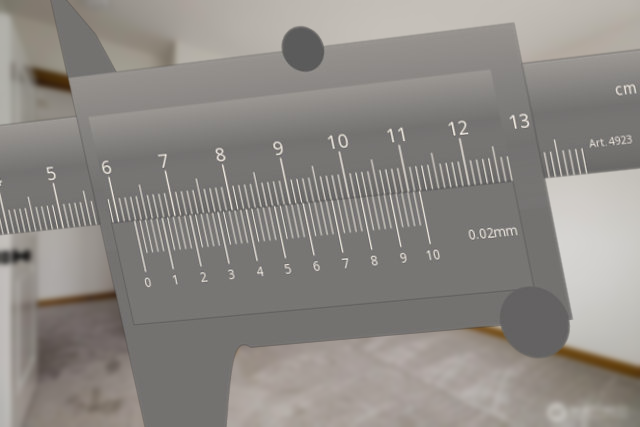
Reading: 62.8 mm
